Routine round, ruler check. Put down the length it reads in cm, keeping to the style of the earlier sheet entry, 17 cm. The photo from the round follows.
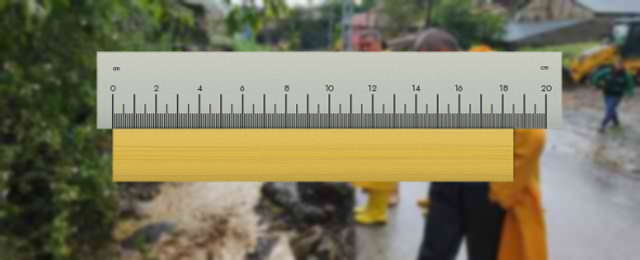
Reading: 18.5 cm
